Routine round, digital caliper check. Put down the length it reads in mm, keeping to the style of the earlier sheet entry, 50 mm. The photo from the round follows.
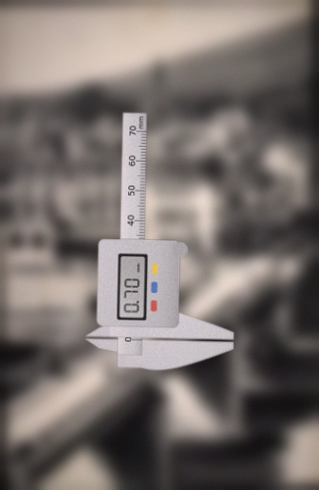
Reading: 0.70 mm
